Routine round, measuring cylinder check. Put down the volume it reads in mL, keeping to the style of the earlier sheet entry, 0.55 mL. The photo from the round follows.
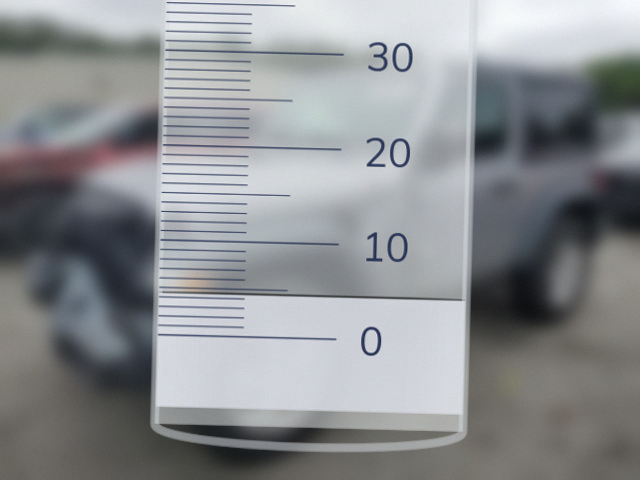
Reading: 4.5 mL
